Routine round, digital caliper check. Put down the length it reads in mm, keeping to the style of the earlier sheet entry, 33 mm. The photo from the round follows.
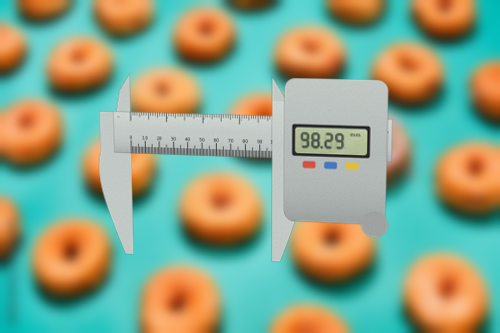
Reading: 98.29 mm
